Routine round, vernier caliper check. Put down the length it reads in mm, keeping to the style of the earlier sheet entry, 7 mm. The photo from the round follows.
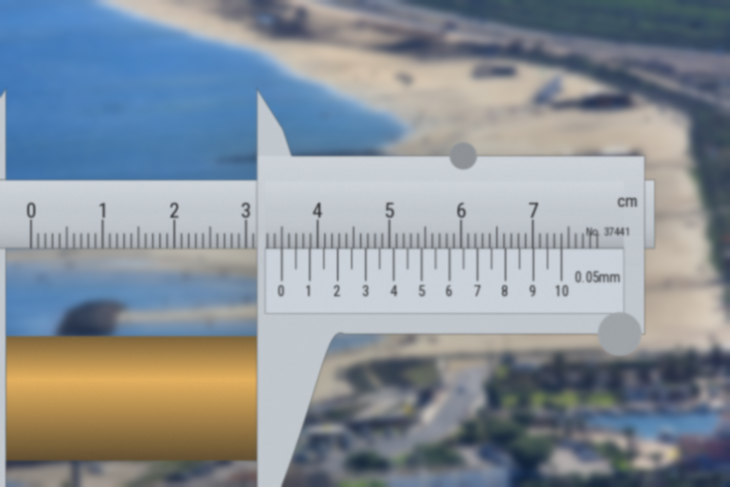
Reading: 35.0 mm
